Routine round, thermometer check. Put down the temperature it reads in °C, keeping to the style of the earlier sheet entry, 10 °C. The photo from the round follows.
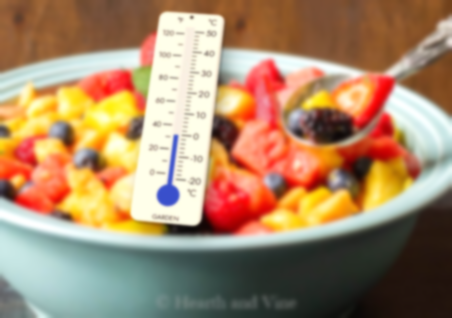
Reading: 0 °C
